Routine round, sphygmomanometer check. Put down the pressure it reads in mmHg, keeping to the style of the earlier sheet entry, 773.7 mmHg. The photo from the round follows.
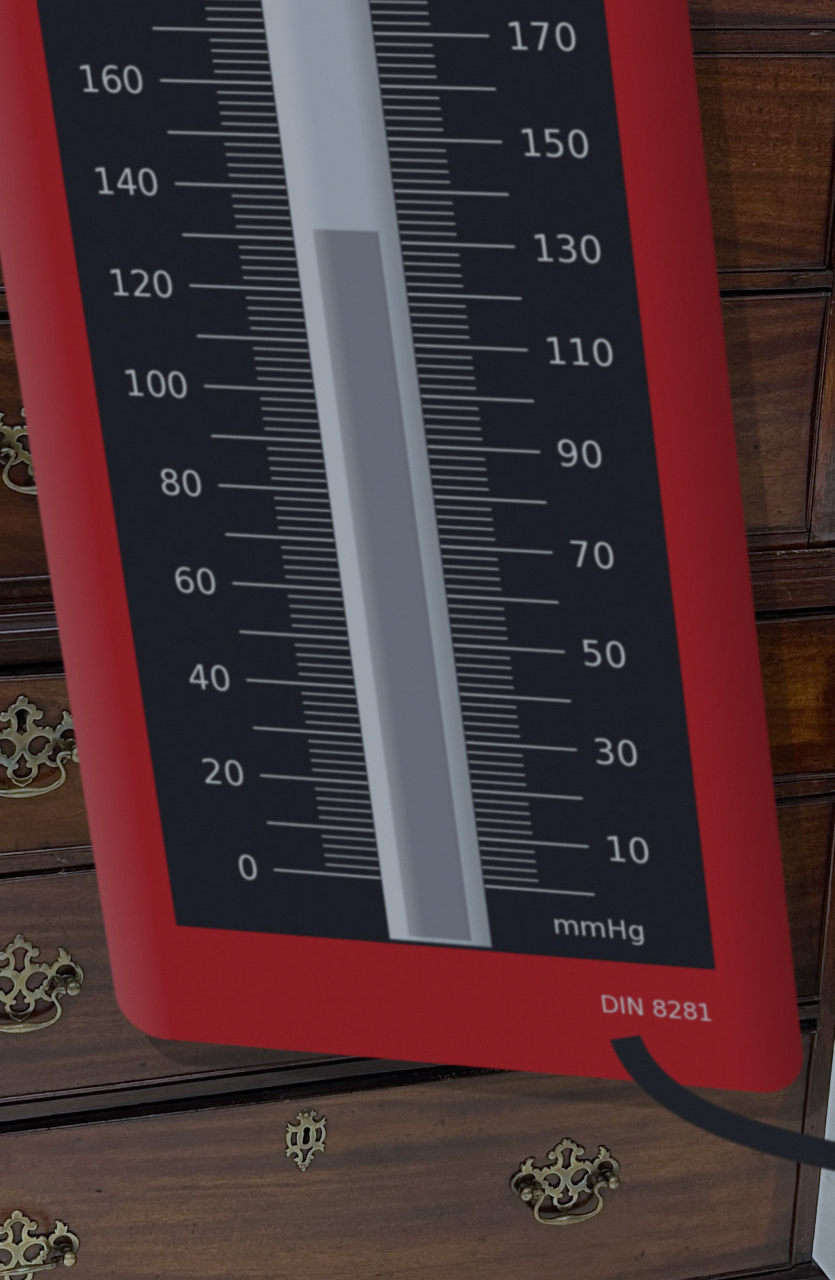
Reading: 132 mmHg
